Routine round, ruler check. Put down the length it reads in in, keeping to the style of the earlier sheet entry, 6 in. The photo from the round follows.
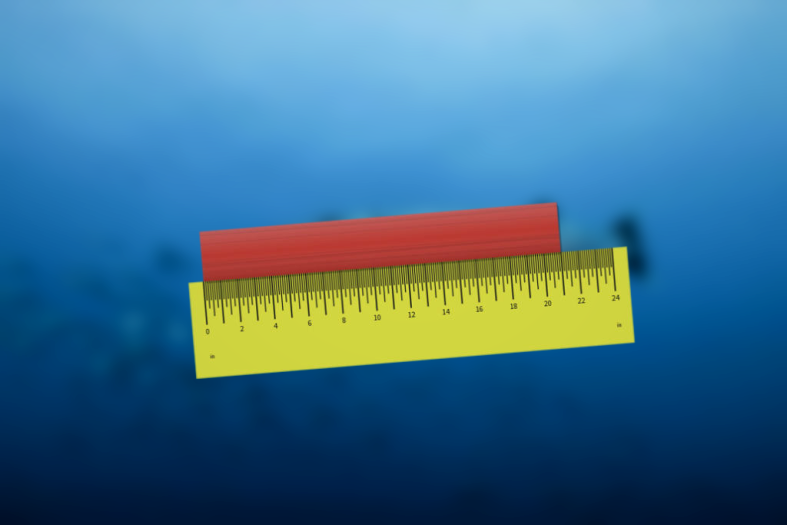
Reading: 21 in
